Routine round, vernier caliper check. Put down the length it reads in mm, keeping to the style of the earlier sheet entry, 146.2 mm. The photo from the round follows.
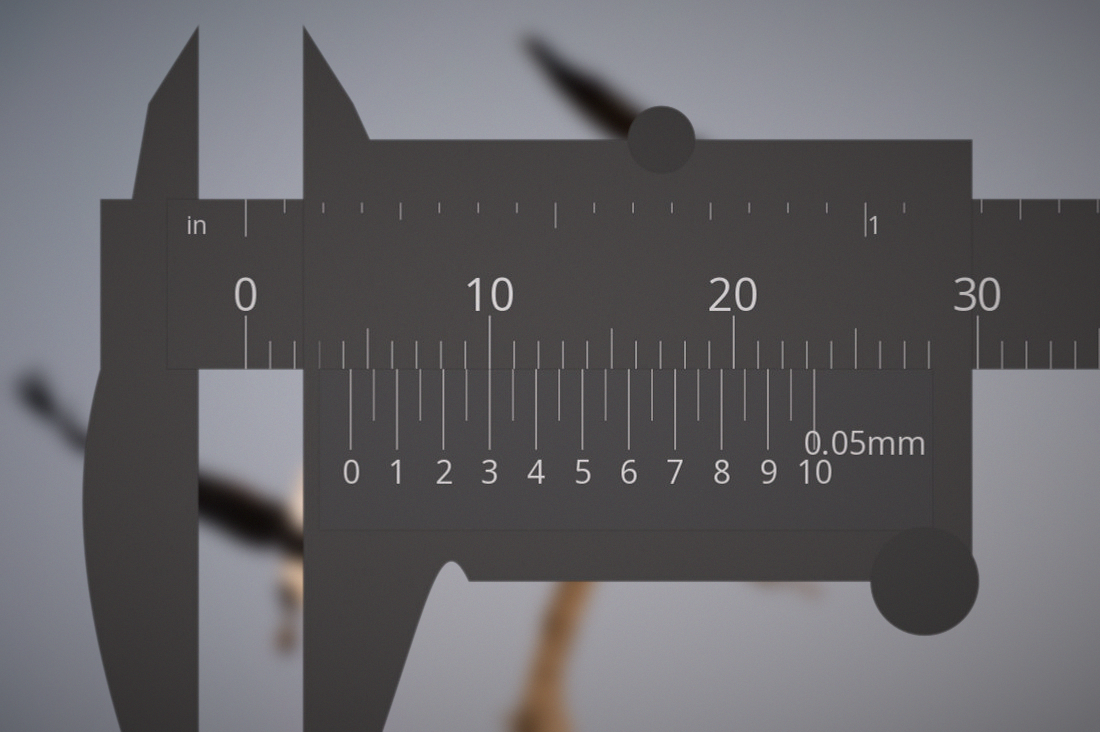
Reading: 4.30 mm
